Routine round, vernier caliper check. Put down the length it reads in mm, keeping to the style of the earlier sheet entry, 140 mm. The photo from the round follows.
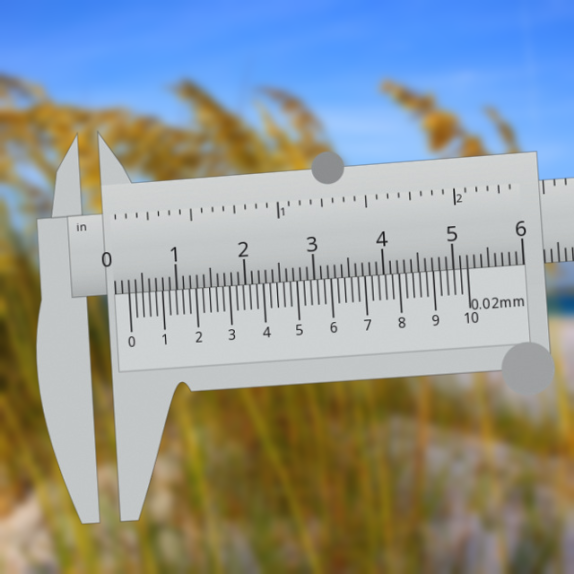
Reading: 3.0 mm
